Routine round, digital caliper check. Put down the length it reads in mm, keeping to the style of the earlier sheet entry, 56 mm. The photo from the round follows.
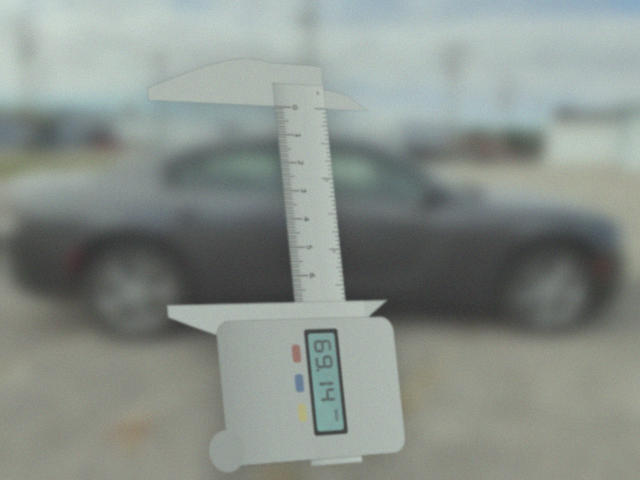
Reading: 69.14 mm
